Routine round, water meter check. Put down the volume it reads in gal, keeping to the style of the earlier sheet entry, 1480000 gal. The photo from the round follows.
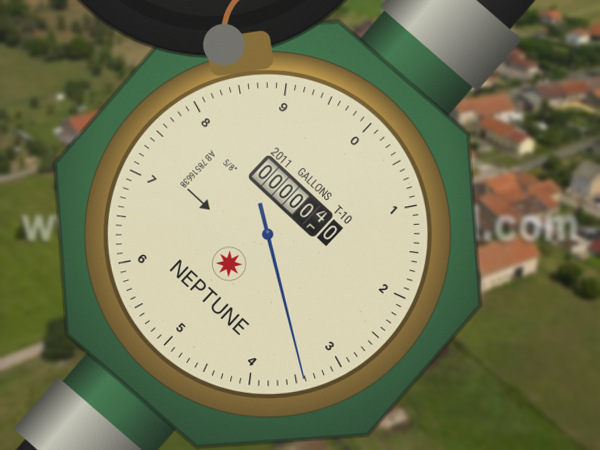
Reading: 43.4 gal
